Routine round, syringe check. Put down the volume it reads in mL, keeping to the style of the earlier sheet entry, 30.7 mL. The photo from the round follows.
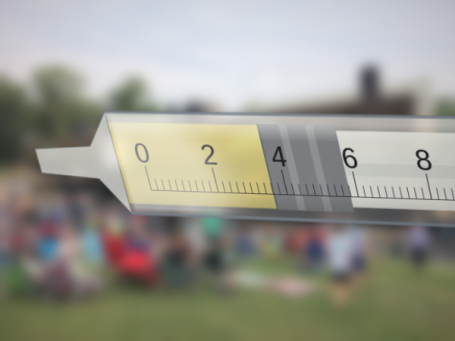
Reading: 3.6 mL
